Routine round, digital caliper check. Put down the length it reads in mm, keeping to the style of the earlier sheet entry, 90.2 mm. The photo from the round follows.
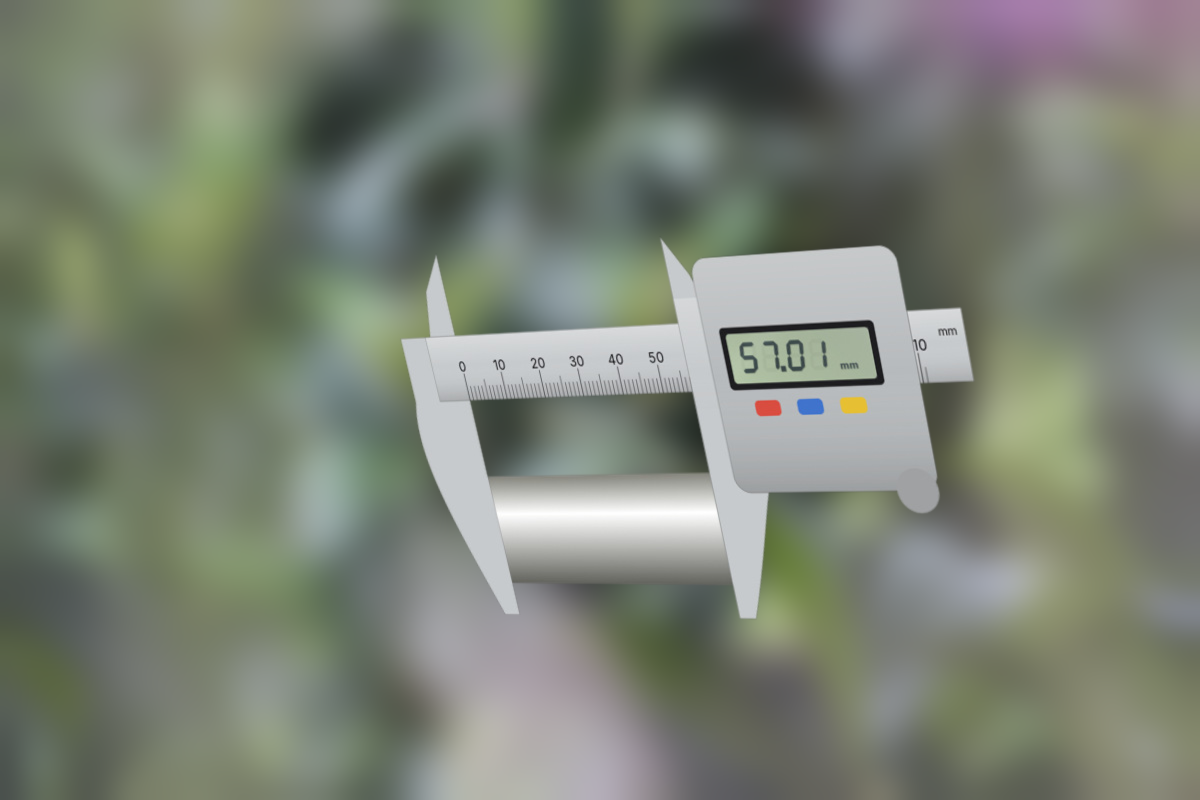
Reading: 57.01 mm
